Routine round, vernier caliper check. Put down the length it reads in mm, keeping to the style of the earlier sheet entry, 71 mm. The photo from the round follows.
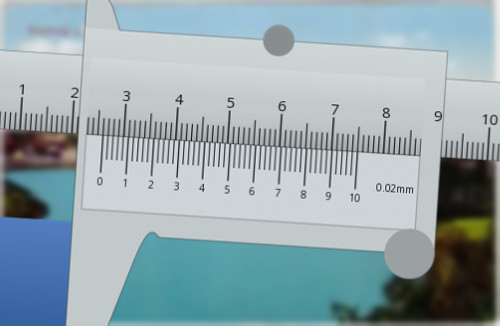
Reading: 26.0 mm
